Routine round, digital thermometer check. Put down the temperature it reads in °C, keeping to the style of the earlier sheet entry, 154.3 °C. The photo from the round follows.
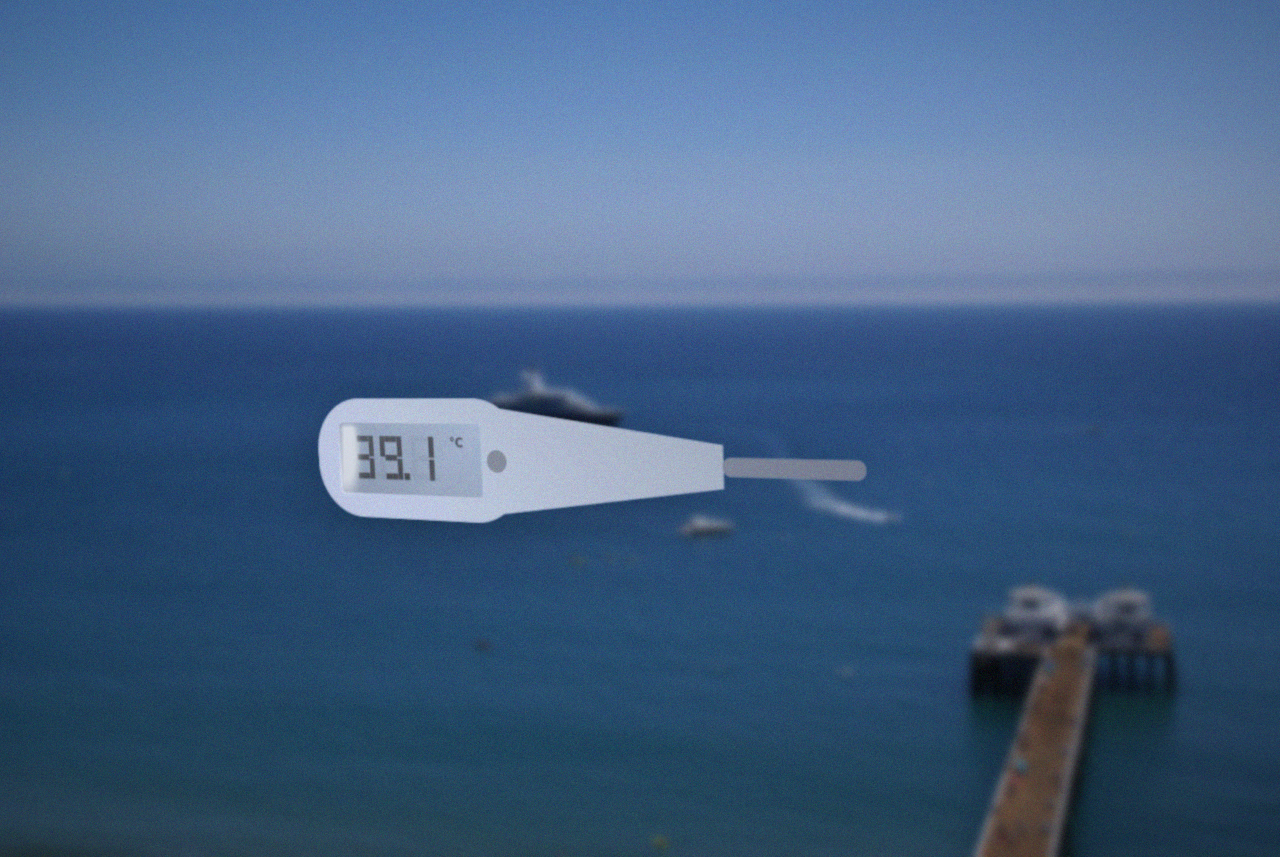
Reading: 39.1 °C
